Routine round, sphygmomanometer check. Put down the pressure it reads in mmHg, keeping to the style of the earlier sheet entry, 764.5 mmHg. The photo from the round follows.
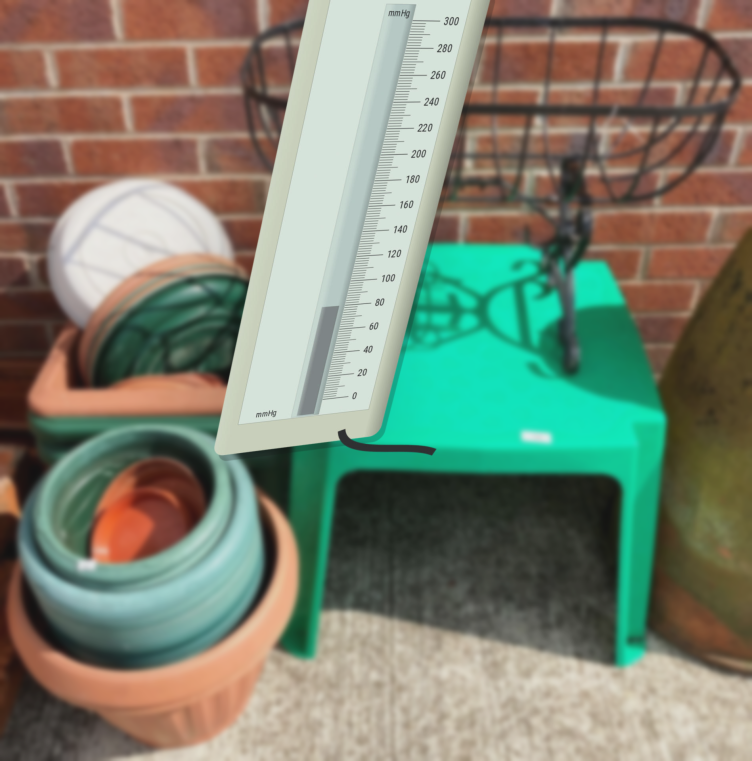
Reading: 80 mmHg
